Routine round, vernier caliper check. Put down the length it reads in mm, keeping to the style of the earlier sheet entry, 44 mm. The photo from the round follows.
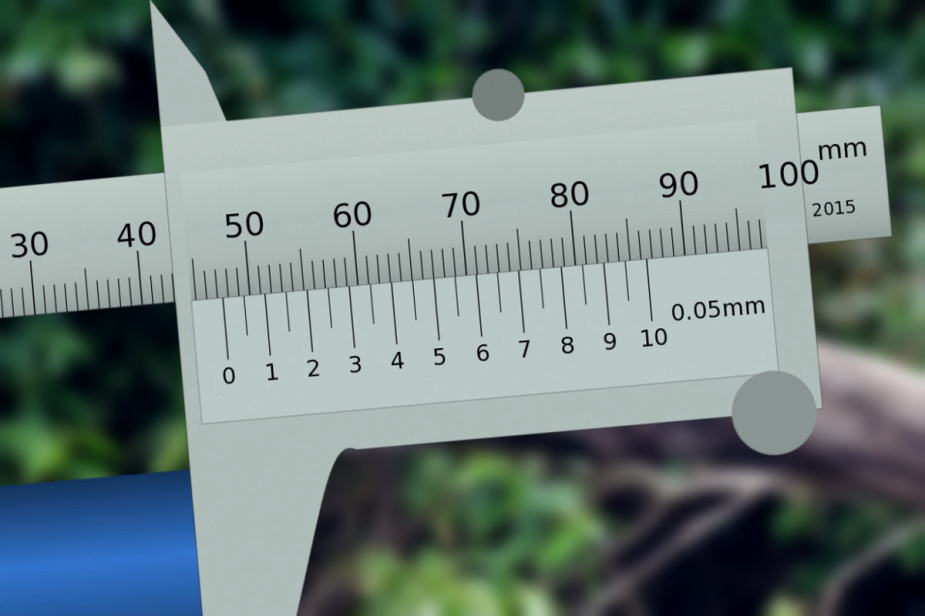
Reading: 47.5 mm
